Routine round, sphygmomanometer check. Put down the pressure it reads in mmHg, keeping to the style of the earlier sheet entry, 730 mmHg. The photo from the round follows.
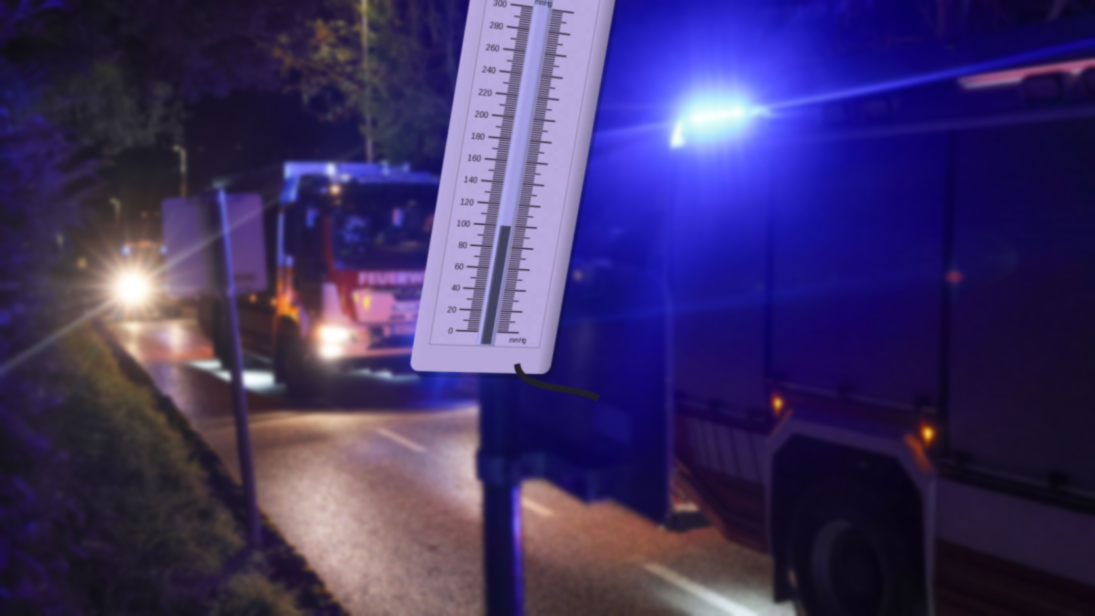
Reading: 100 mmHg
